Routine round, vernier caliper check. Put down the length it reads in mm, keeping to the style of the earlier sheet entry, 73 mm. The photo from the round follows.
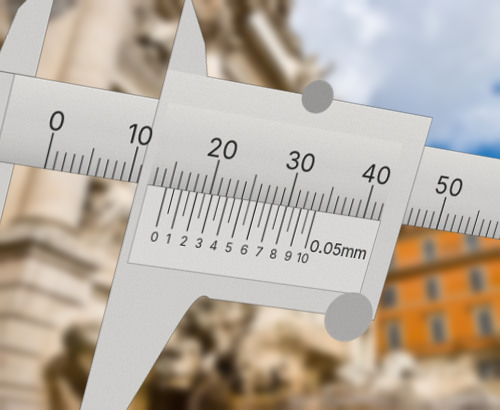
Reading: 14.6 mm
